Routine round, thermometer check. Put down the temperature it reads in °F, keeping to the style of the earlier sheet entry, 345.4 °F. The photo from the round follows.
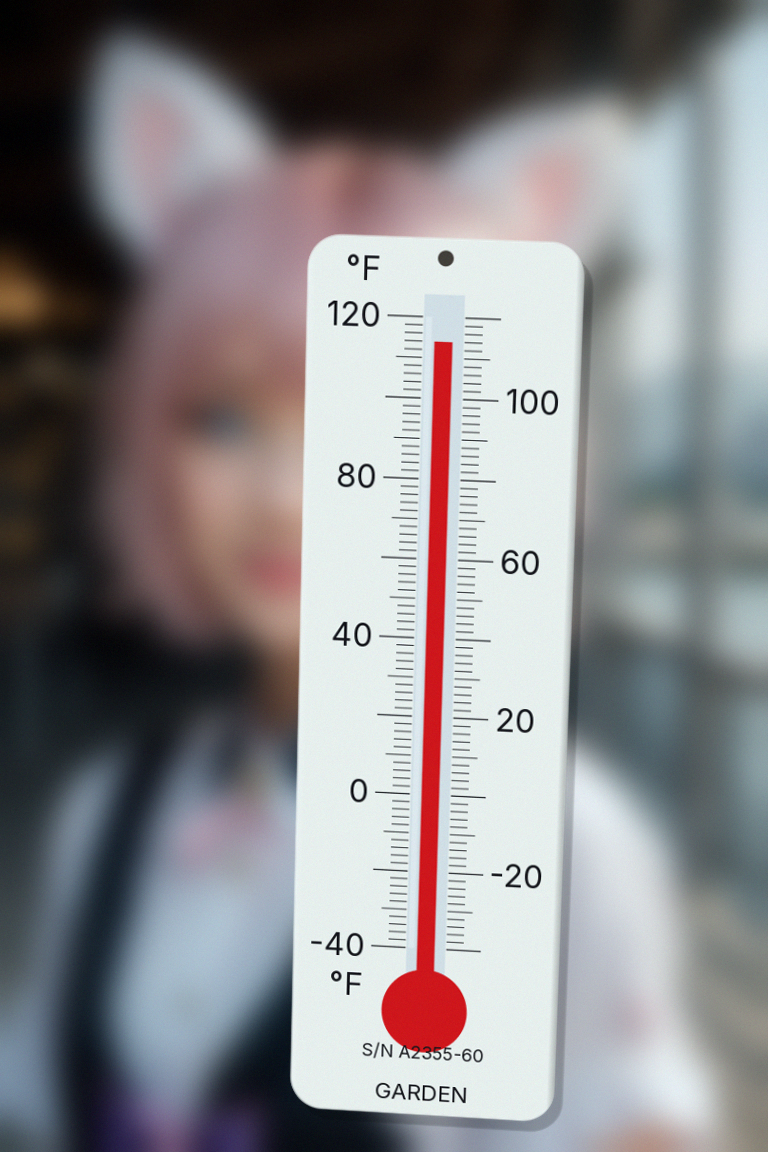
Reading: 114 °F
